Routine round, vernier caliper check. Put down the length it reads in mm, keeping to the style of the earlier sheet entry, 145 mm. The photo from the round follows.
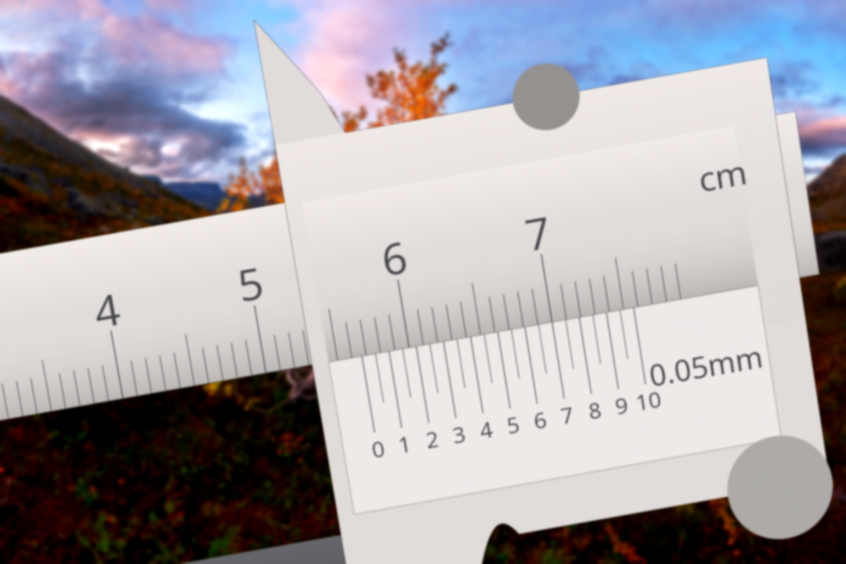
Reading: 56.7 mm
